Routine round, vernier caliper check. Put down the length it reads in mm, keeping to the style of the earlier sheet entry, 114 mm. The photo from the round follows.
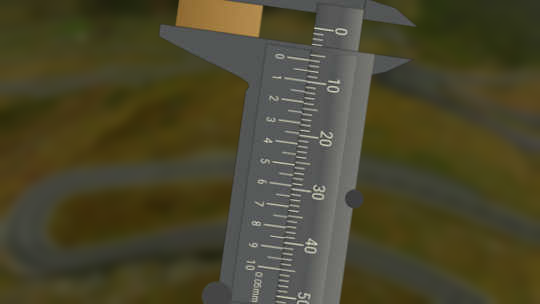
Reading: 6.0 mm
